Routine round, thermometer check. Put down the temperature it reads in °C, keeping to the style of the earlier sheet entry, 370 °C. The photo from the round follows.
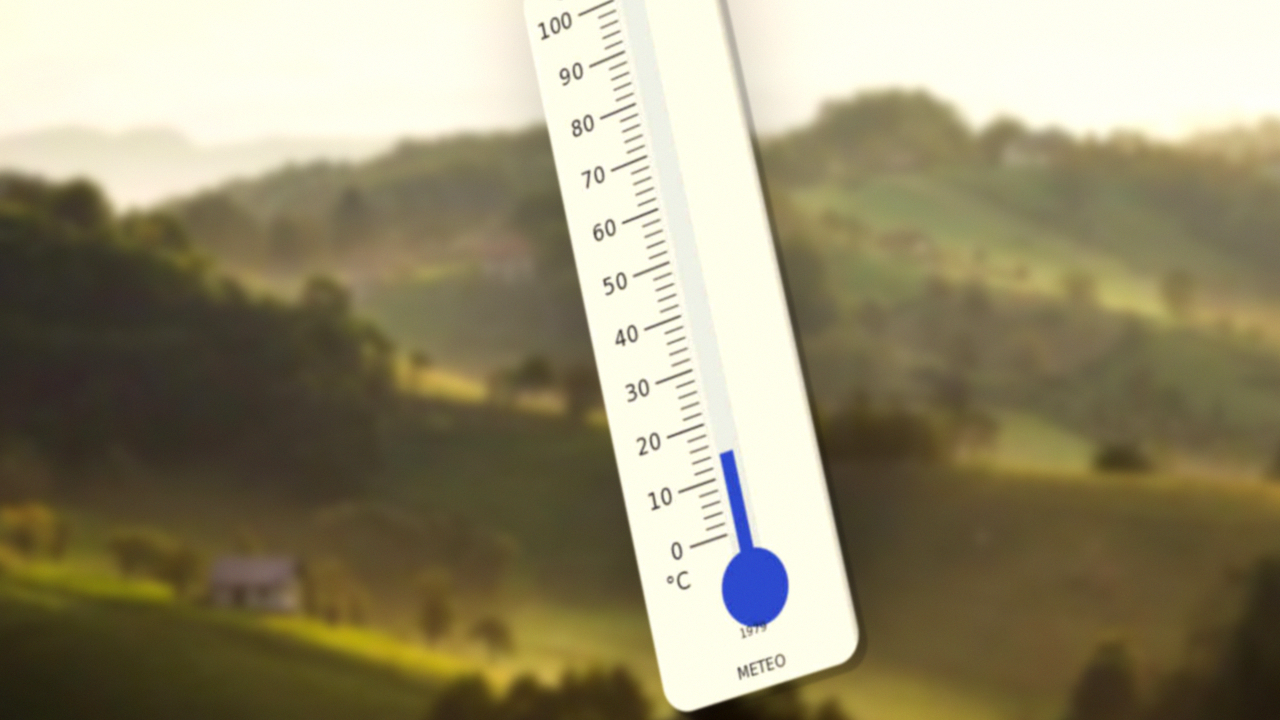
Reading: 14 °C
